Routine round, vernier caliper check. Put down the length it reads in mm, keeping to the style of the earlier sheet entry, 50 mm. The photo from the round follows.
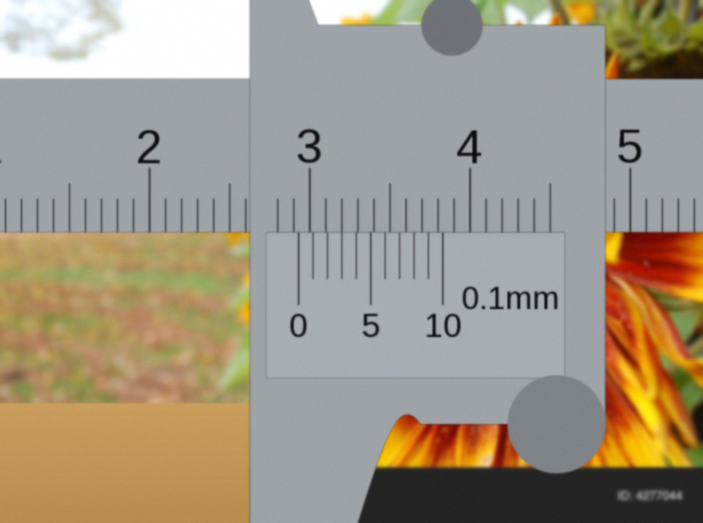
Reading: 29.3 mm
